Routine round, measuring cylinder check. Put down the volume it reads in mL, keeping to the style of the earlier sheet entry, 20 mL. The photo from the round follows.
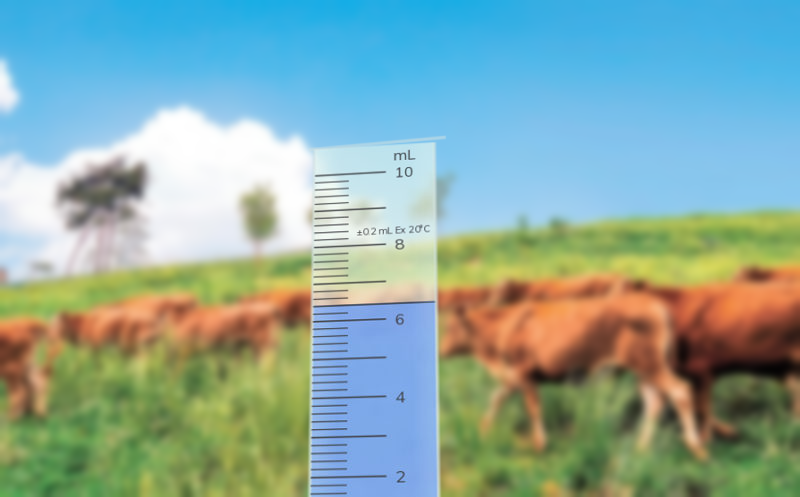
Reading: 6.4 mL
